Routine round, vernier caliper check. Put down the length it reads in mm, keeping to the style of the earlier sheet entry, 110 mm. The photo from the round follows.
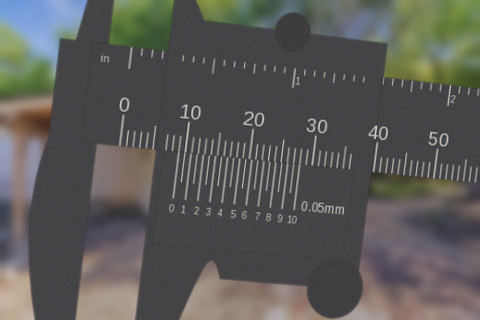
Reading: 9.0 mm
